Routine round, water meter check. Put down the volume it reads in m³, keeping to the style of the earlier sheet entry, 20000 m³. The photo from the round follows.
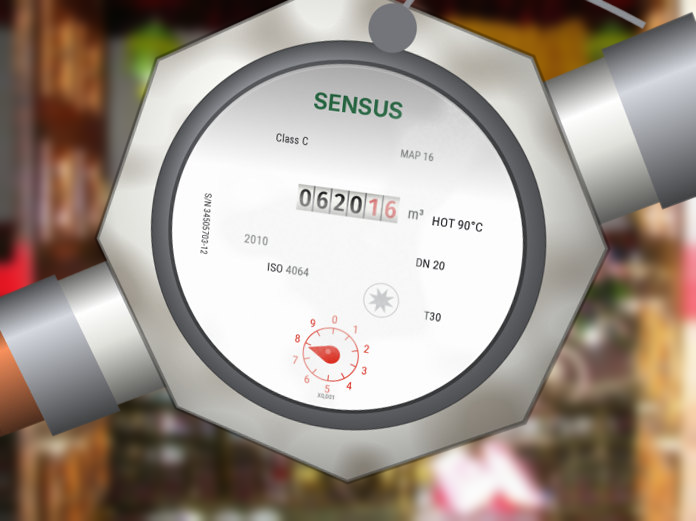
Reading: 620.167 m³
